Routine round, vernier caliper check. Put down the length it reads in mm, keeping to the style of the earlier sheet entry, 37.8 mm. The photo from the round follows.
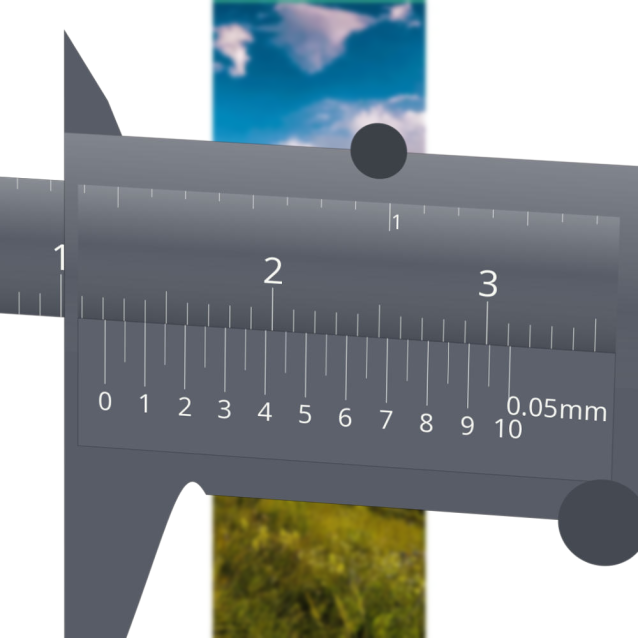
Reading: 12.10 mm
